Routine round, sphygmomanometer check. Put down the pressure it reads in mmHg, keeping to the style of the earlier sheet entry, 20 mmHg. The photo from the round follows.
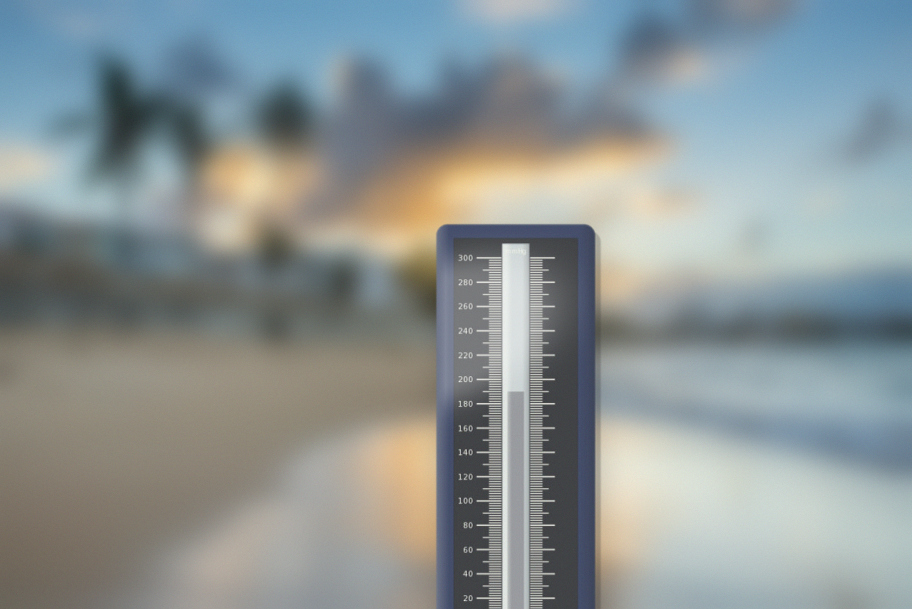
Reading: 190 mmHg
